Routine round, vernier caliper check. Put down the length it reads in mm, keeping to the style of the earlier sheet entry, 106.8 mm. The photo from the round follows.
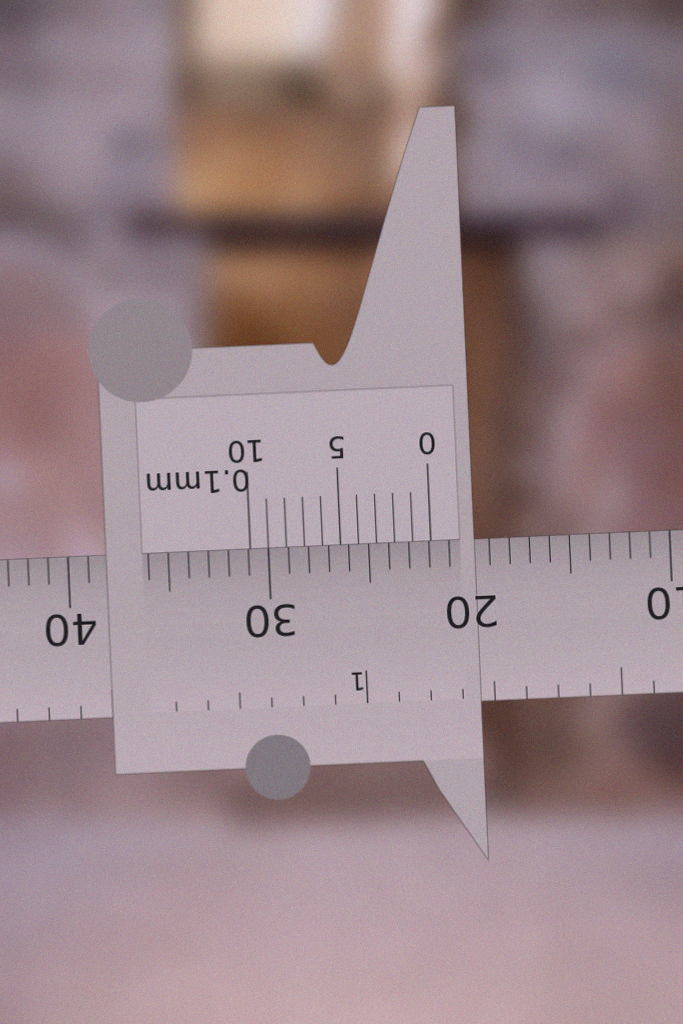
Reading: 21.9 mm
